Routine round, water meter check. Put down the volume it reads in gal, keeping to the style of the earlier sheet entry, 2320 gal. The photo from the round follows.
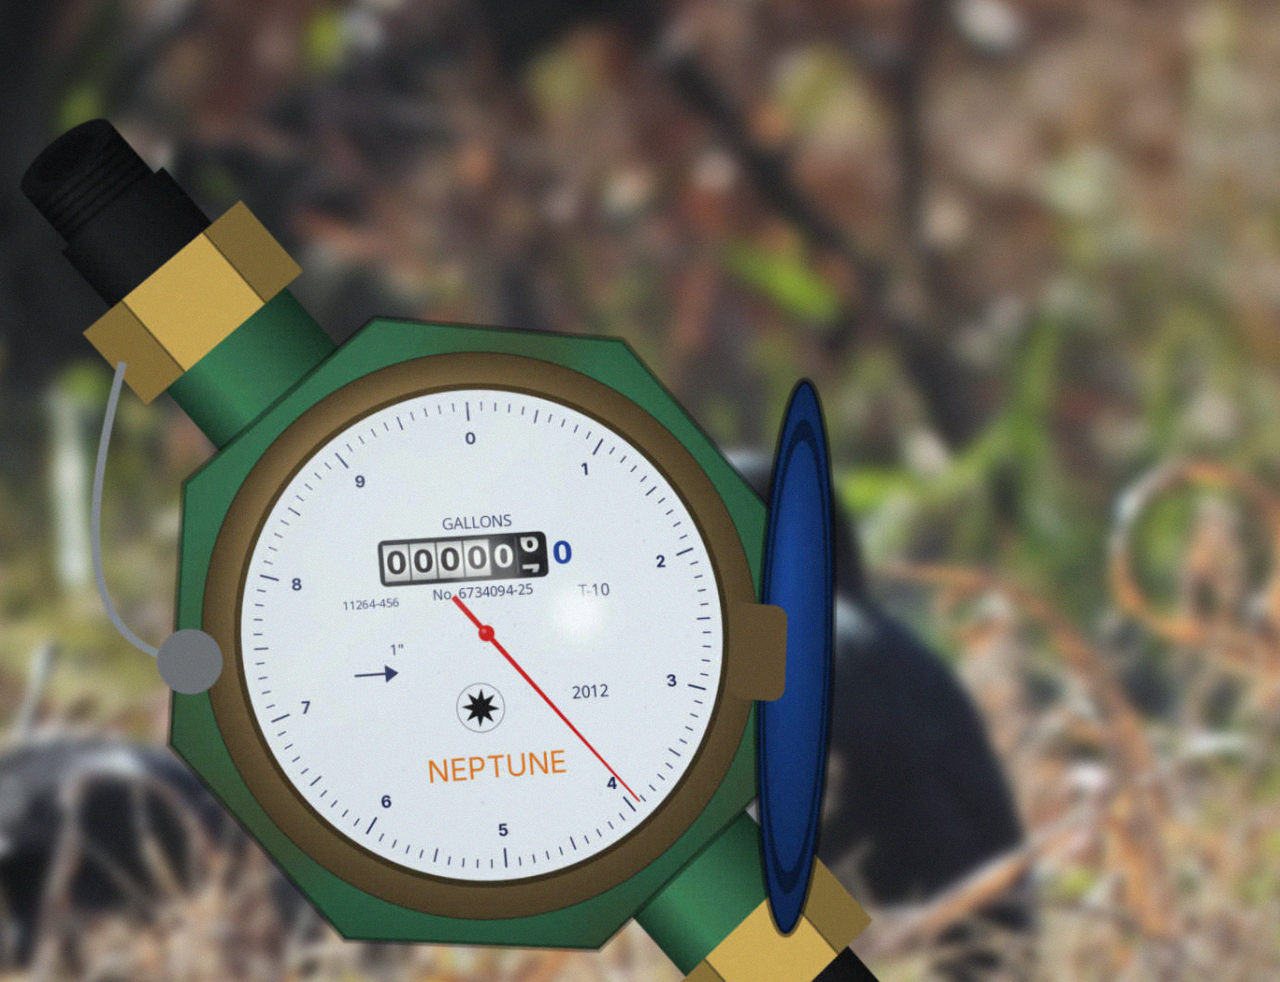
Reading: 63.9 gal
